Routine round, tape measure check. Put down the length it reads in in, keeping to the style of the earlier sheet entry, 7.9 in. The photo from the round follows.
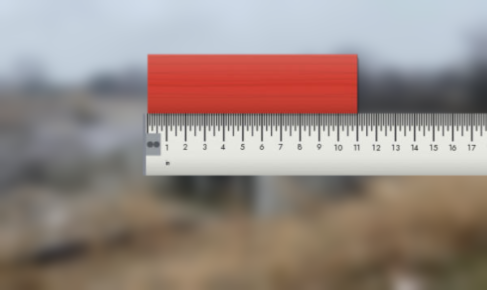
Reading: 11 in
